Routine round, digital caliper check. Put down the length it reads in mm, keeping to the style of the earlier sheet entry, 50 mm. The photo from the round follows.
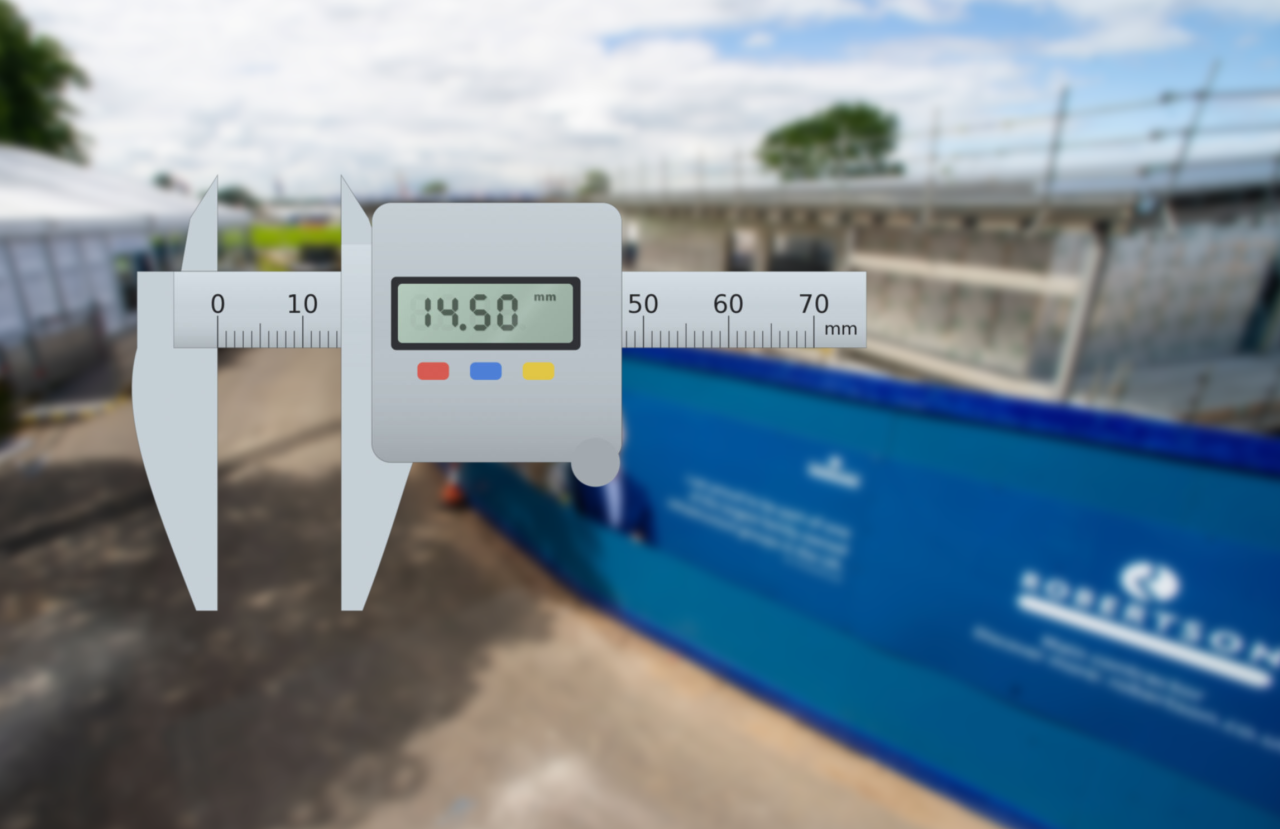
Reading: 14.50 mm
